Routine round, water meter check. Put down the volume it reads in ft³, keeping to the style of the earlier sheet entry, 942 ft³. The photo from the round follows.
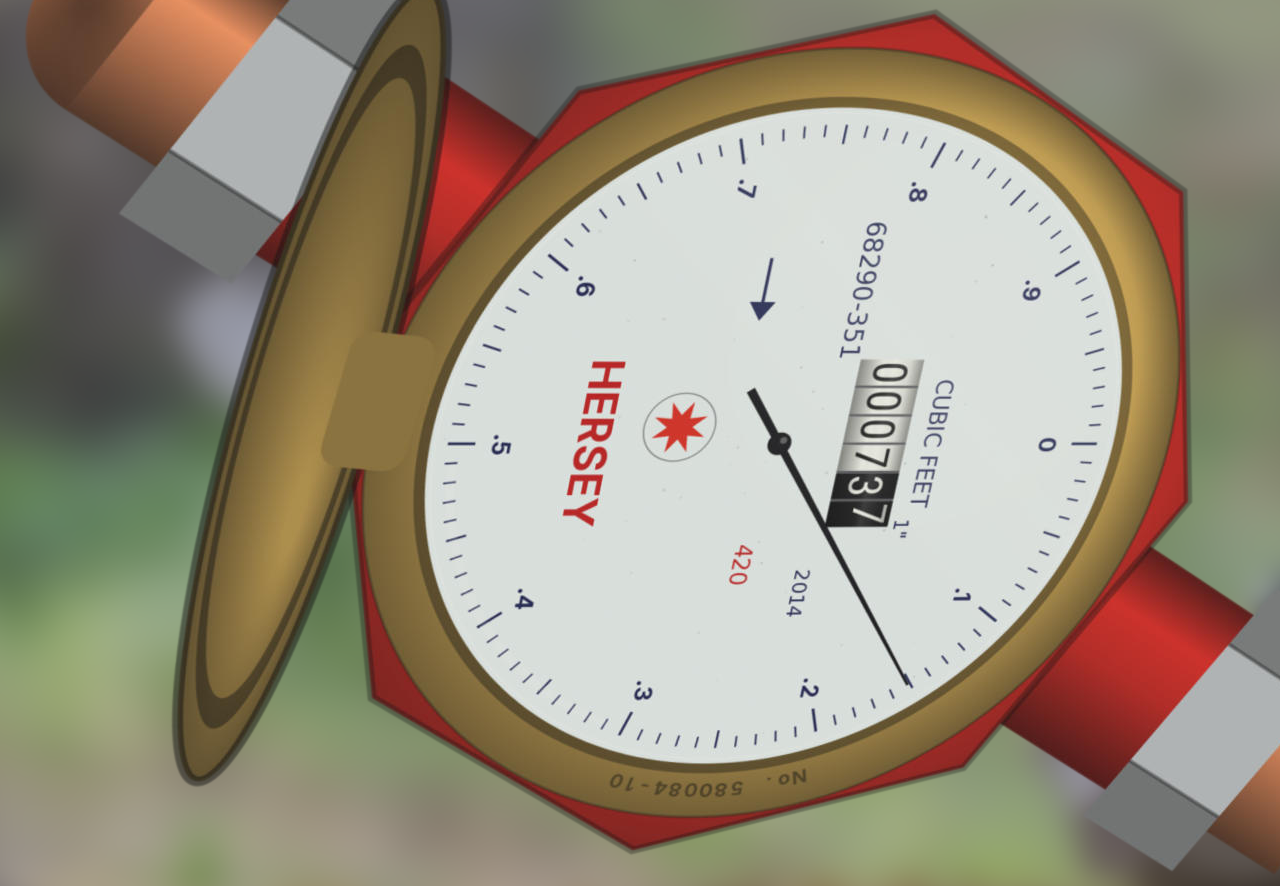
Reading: 737.15 ft³
